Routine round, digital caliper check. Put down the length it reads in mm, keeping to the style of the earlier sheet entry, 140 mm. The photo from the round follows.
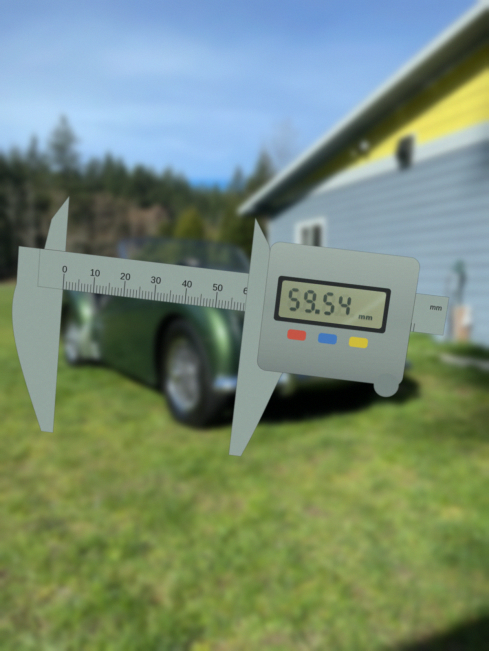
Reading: 59.54 mm
